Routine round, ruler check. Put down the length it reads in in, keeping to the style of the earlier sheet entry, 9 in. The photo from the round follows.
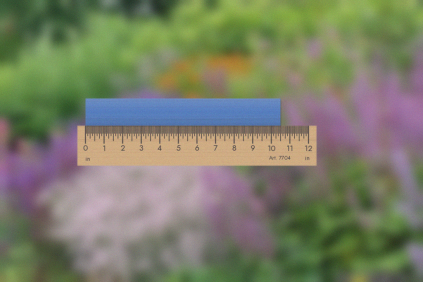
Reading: 10.5 in
